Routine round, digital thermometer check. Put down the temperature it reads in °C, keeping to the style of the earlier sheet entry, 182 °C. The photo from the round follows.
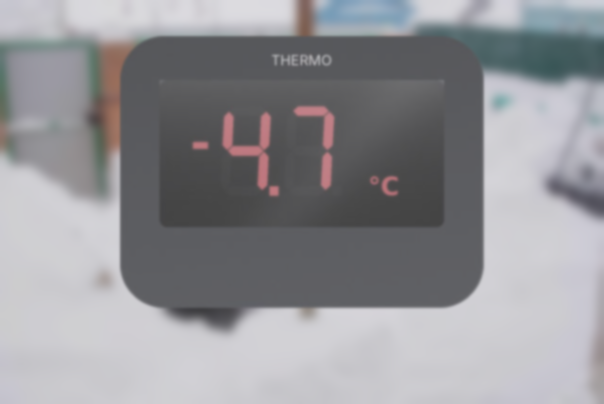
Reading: -4.7 °C
